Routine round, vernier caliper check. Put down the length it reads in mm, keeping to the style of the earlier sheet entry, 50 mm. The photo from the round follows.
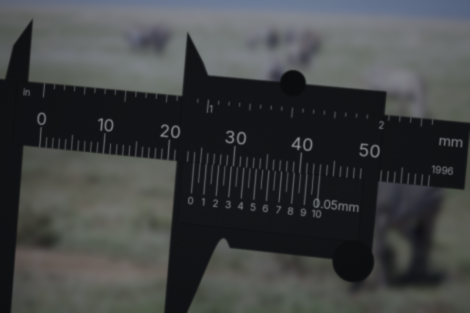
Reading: 24.0 mm
